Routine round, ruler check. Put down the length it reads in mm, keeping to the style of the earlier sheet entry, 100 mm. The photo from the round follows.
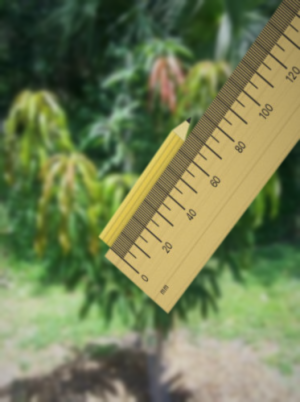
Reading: 75 mm
